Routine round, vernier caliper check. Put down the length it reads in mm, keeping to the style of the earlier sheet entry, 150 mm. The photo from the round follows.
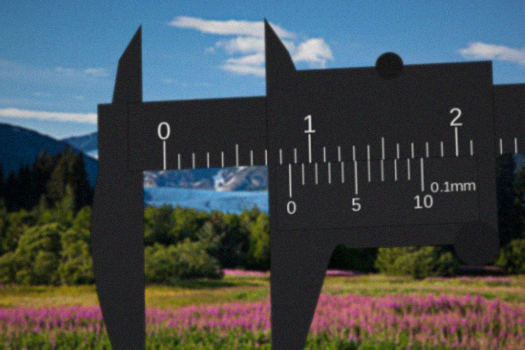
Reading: 8.6 mm
